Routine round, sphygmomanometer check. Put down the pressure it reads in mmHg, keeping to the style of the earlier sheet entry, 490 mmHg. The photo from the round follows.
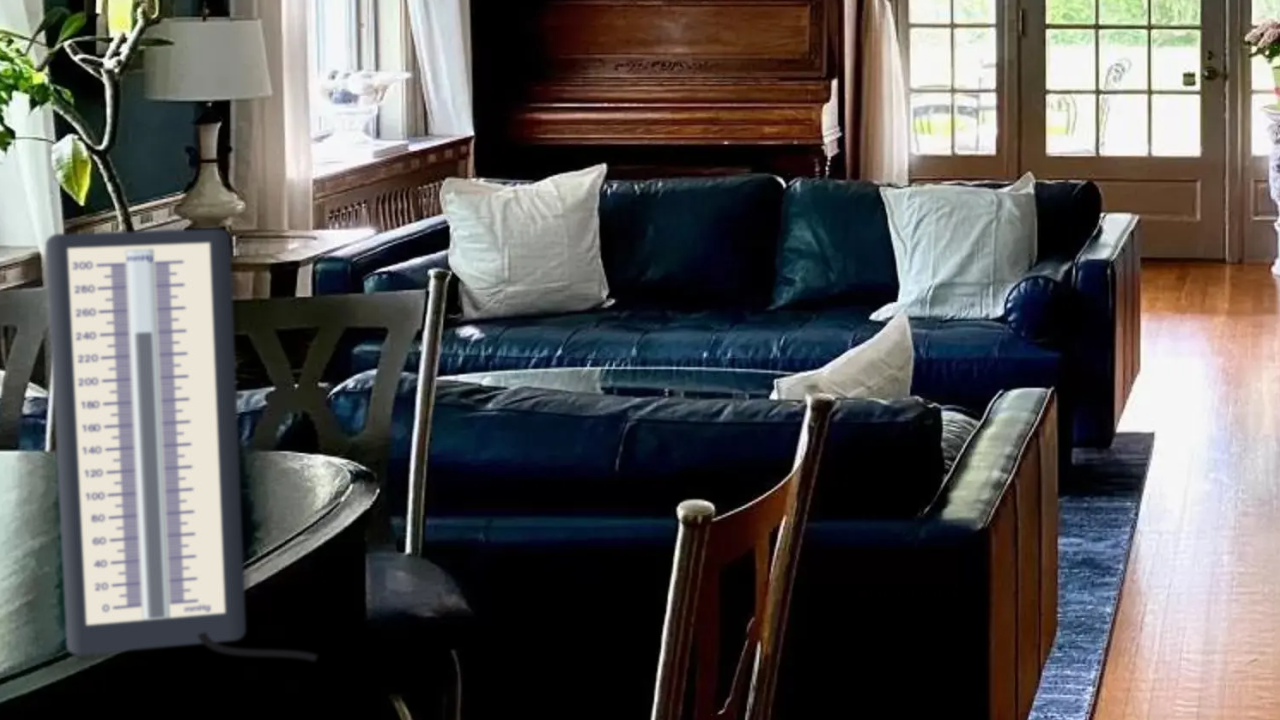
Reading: 240 mmHg
